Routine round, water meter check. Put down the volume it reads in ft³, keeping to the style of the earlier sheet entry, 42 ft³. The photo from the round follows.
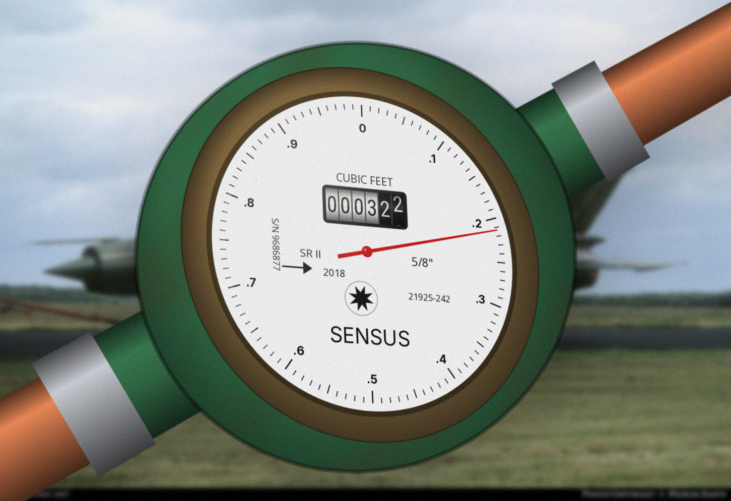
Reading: 322.21 ft³
